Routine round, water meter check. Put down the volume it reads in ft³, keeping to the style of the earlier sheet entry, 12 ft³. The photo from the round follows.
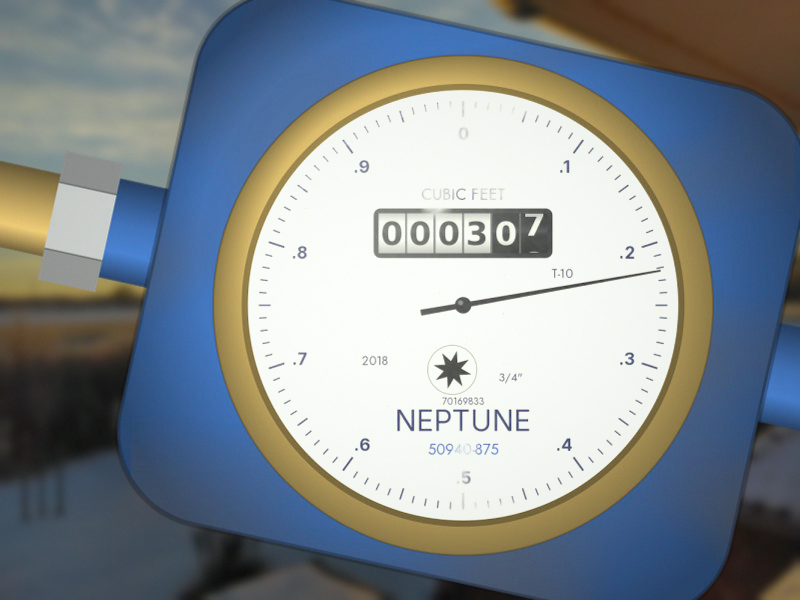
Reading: 307.22 ft³
